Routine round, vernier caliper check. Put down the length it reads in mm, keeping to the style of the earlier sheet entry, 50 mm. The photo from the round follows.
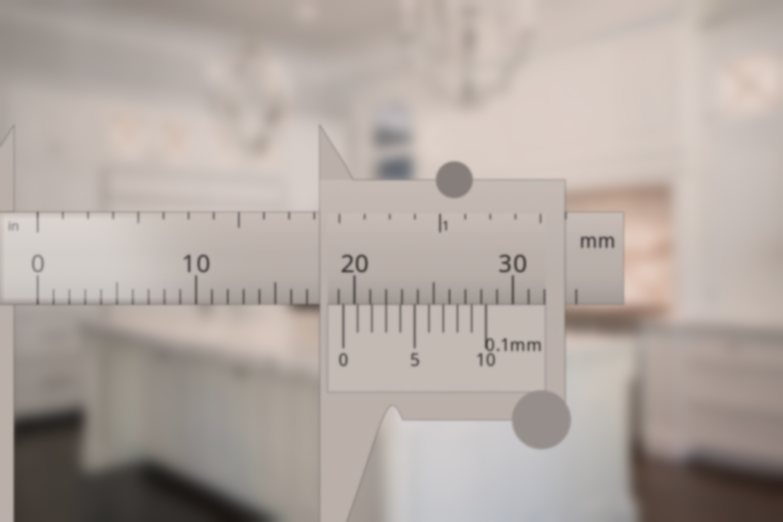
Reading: 19.3 mm
